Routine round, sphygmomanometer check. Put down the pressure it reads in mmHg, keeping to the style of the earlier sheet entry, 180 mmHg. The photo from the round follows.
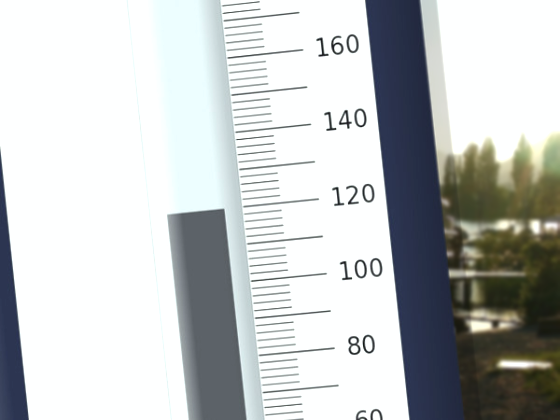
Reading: 120 mmHg
